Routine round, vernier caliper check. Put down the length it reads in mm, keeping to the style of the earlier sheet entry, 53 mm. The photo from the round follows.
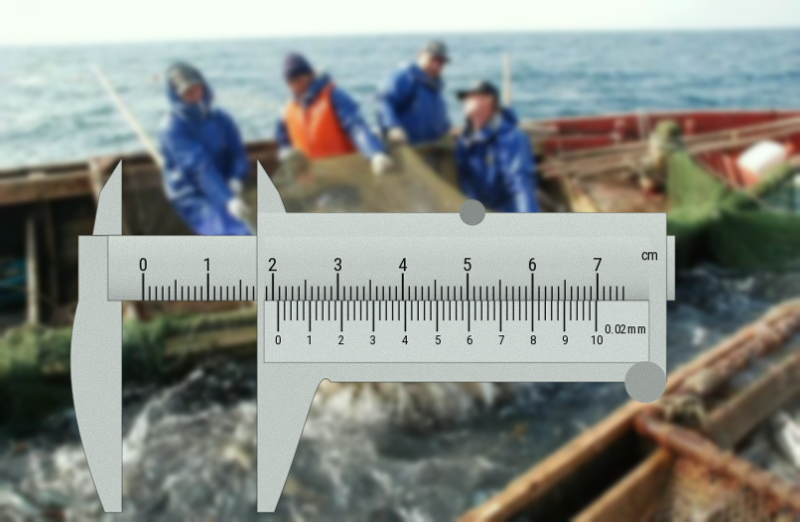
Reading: 20.8 mm
